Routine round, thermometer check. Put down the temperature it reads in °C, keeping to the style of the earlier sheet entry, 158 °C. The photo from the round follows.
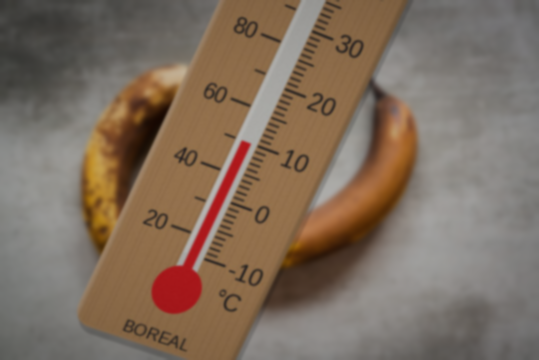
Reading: 10 °C
